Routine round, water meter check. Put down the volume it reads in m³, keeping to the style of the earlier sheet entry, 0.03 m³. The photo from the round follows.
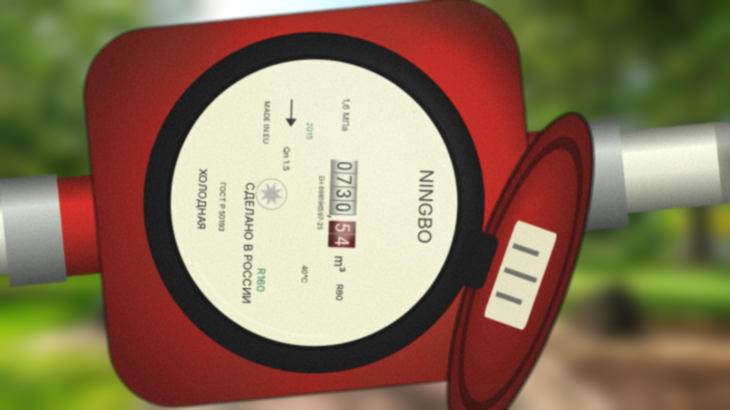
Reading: 730.54 m³
